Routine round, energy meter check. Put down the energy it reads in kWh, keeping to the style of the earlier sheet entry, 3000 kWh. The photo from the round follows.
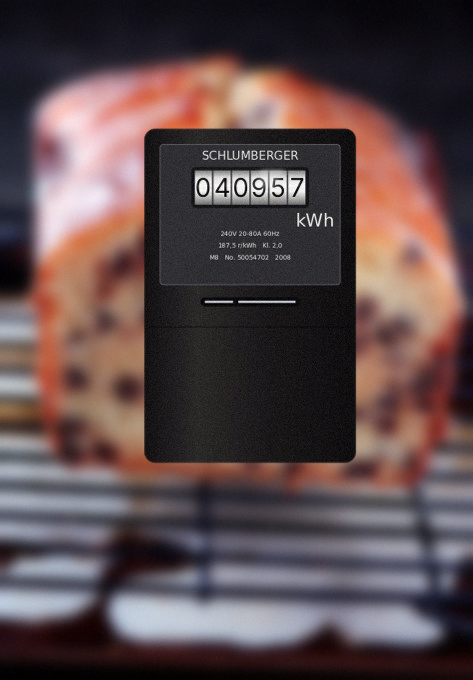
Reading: 40957 kWh
